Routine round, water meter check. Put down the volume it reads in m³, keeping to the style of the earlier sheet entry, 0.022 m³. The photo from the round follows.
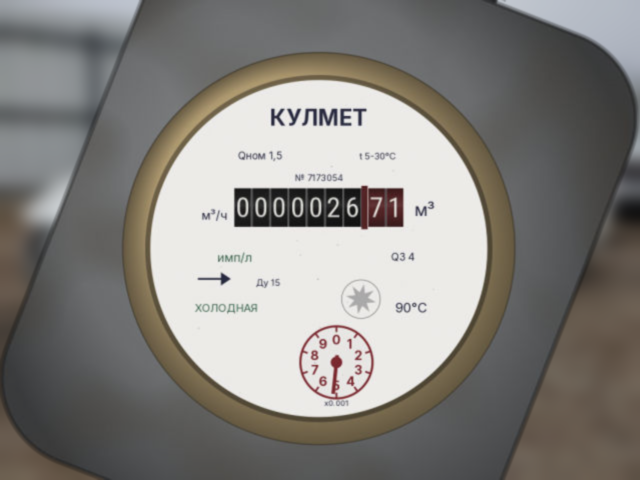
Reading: 26.715 m³
